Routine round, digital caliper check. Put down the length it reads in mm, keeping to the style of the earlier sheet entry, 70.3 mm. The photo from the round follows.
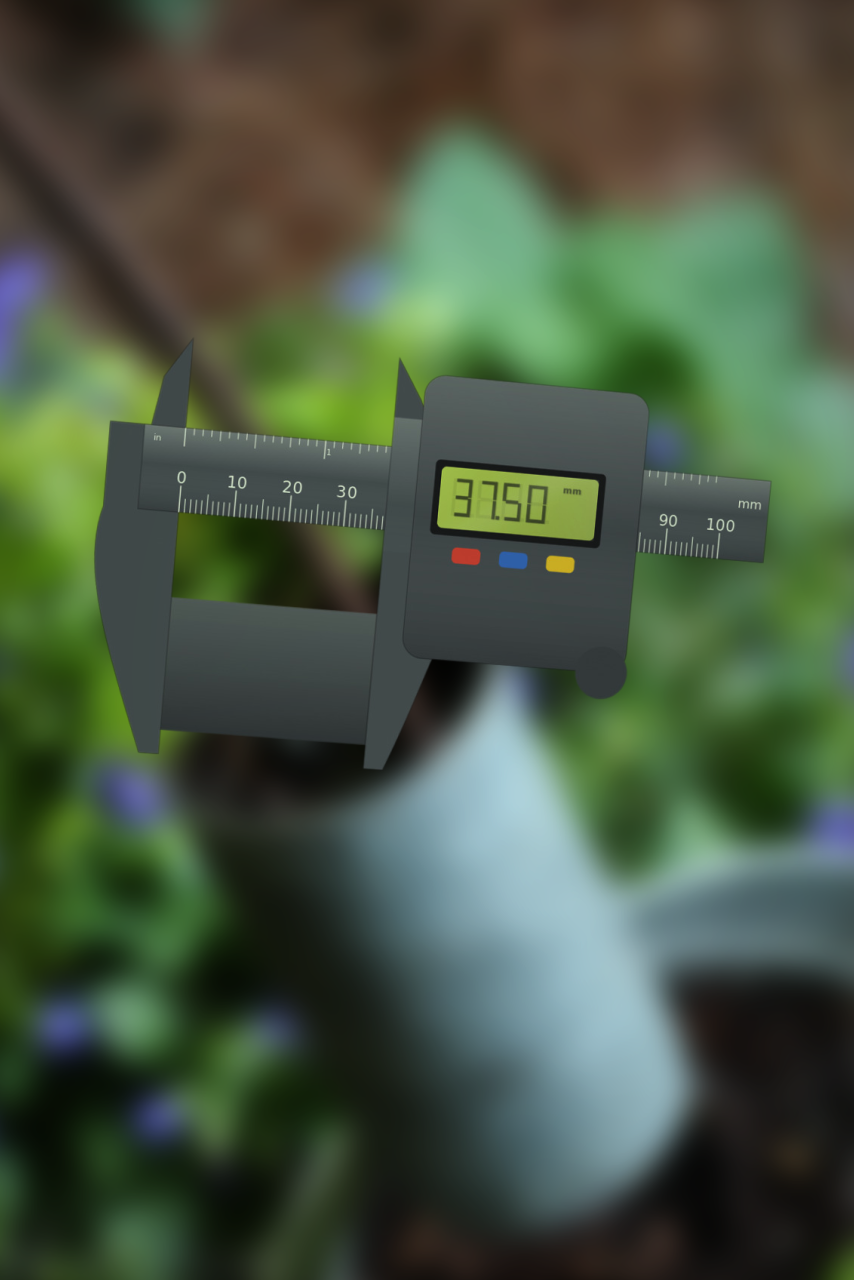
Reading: 37.50 mm
